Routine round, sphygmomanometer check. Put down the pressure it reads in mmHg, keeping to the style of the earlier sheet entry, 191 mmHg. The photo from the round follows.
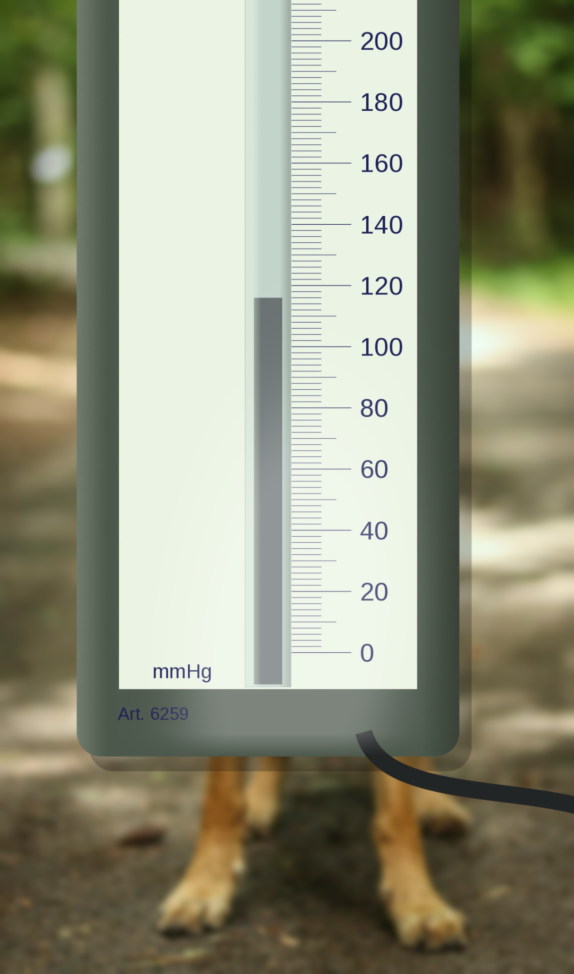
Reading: 116 mmHg
